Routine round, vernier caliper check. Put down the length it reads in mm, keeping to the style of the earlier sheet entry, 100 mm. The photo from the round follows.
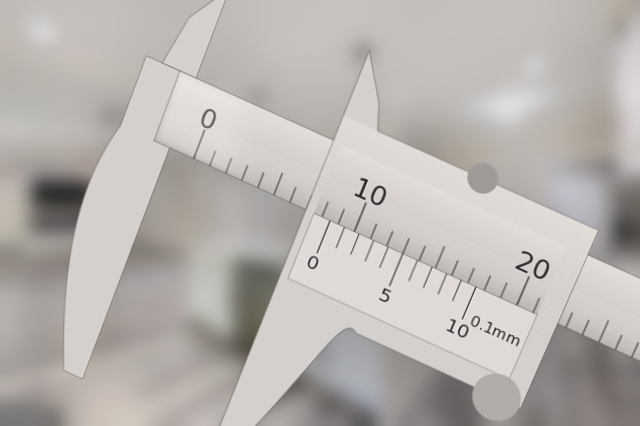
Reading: 8.5 mm
